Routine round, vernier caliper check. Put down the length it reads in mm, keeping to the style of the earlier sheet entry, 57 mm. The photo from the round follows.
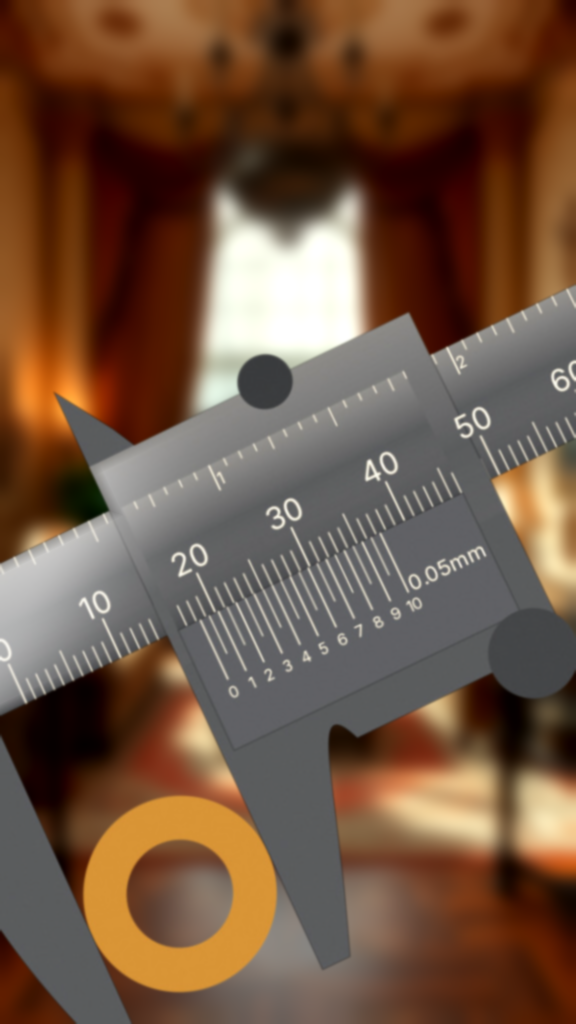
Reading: 18.4 mm
